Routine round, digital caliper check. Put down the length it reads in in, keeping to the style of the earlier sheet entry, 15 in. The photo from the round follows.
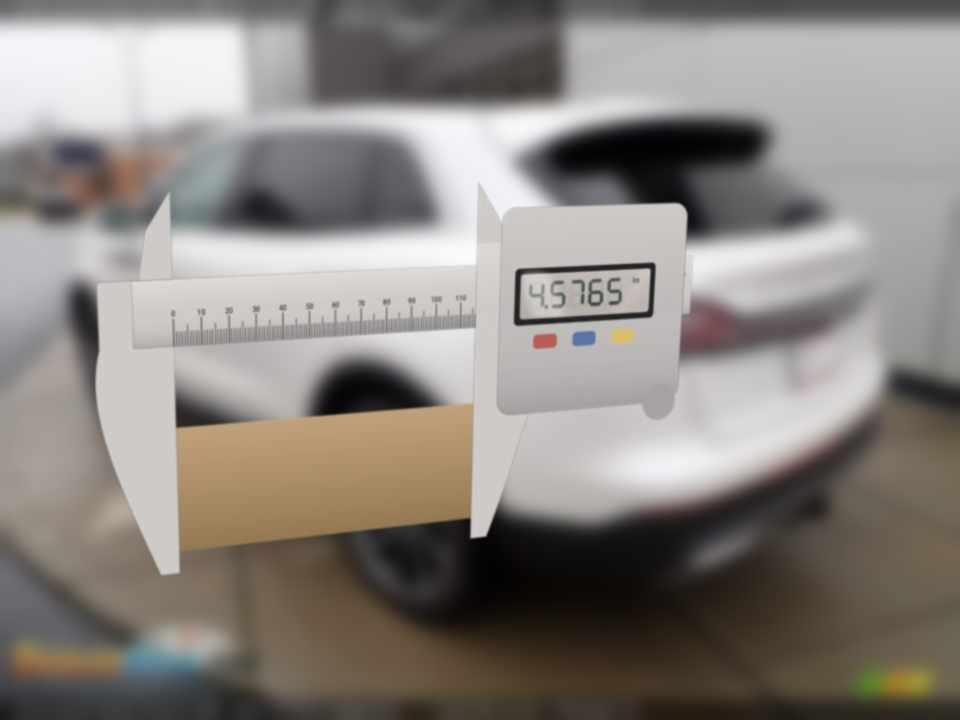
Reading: 4.5765 in
